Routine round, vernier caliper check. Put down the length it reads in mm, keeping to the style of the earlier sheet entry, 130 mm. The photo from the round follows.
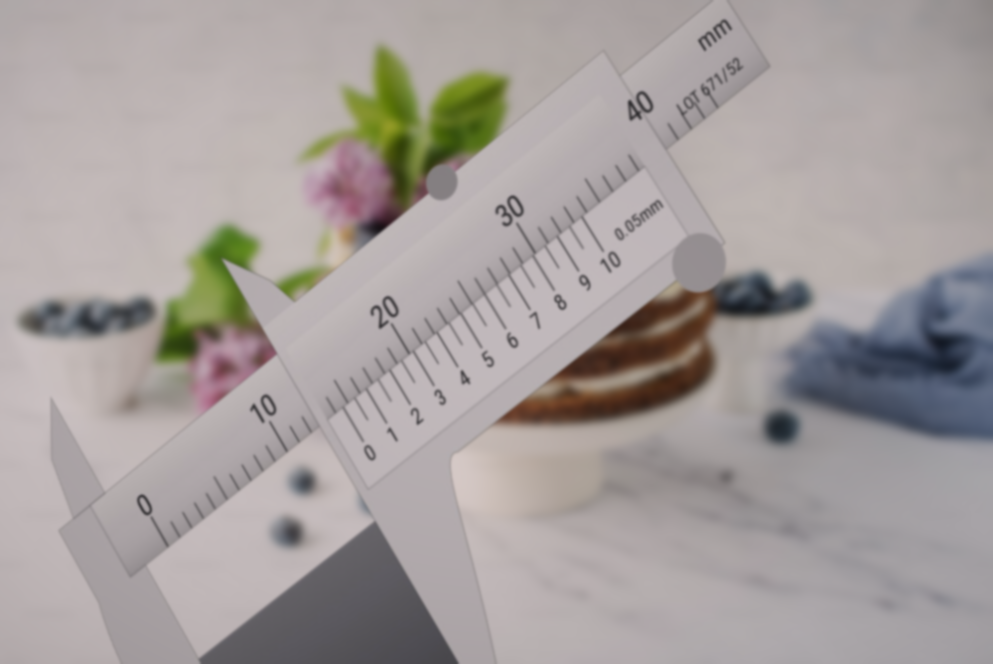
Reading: 14.6 mm
